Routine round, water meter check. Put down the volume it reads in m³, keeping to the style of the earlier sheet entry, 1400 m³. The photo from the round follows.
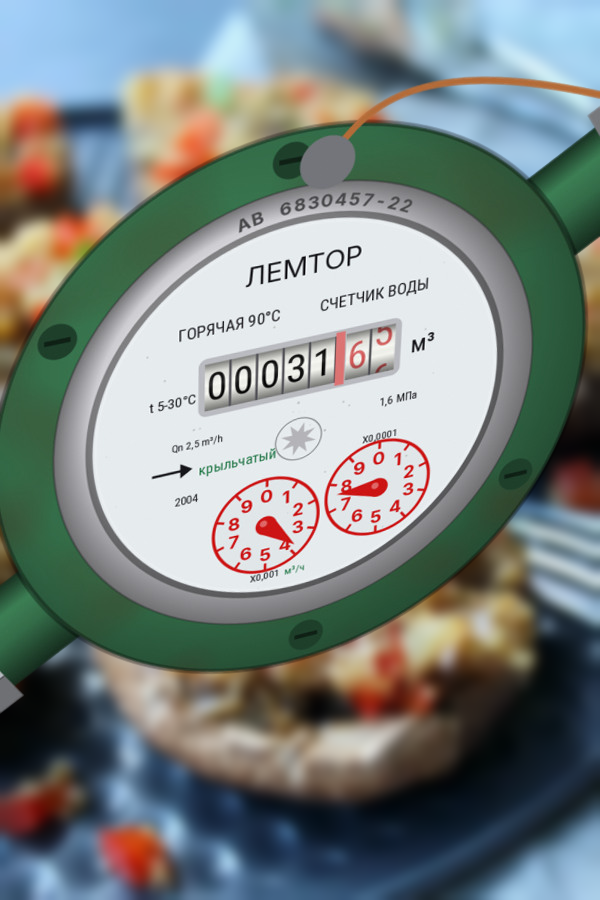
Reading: 31.6537 m³
